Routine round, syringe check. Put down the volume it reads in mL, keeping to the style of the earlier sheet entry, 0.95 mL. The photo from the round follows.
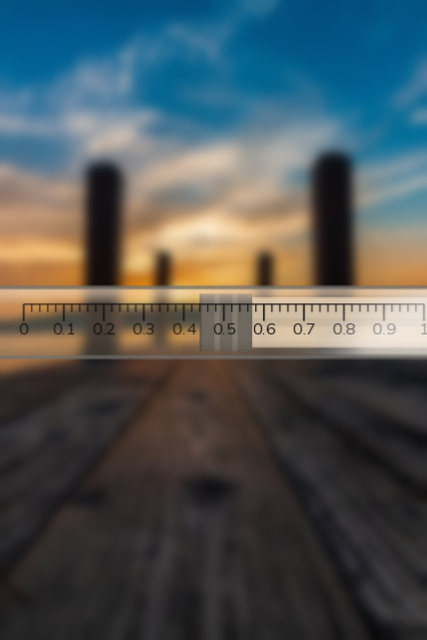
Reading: 0.44 mL
